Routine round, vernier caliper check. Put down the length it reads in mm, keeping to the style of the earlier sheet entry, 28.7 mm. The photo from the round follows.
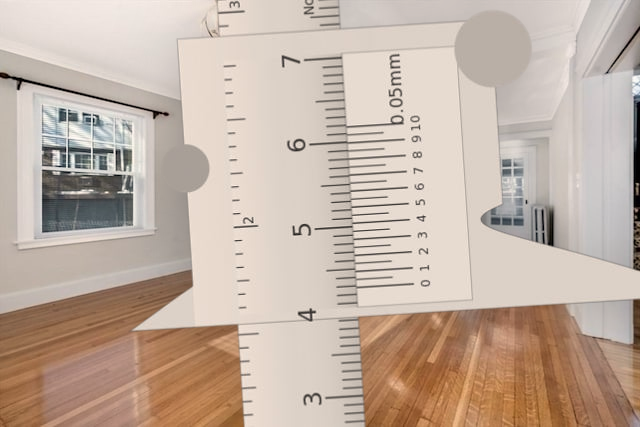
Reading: 42.8 mm
